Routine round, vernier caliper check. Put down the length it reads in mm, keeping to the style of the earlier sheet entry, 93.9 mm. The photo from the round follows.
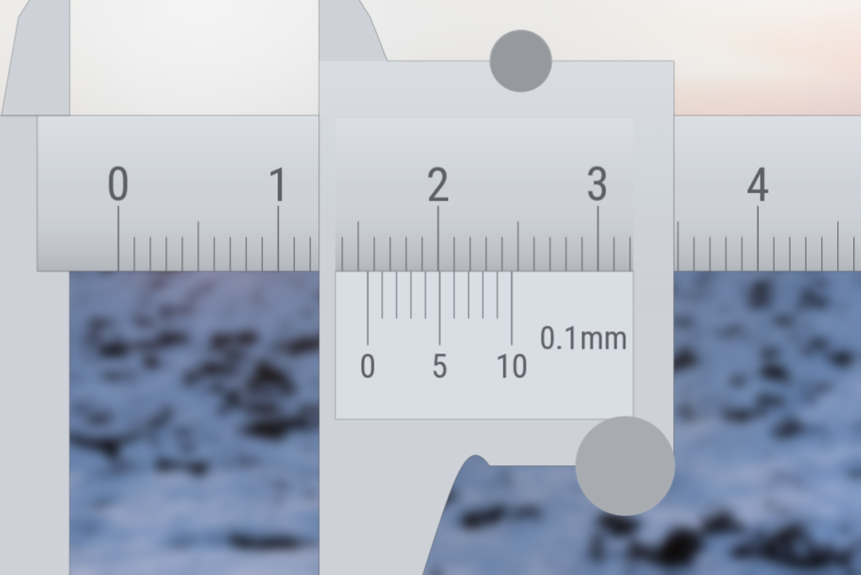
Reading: 15.6 mm
